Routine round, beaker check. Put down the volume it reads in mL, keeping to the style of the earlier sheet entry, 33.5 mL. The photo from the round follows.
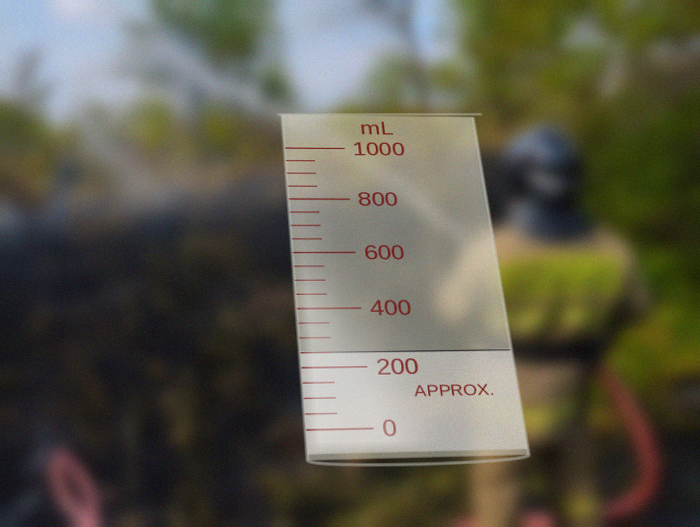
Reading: 250 mL
